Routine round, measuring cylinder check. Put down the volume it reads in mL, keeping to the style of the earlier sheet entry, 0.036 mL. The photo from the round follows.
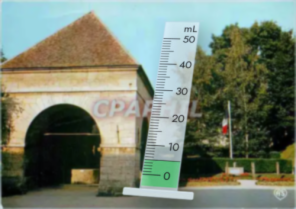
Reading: 5 mL
